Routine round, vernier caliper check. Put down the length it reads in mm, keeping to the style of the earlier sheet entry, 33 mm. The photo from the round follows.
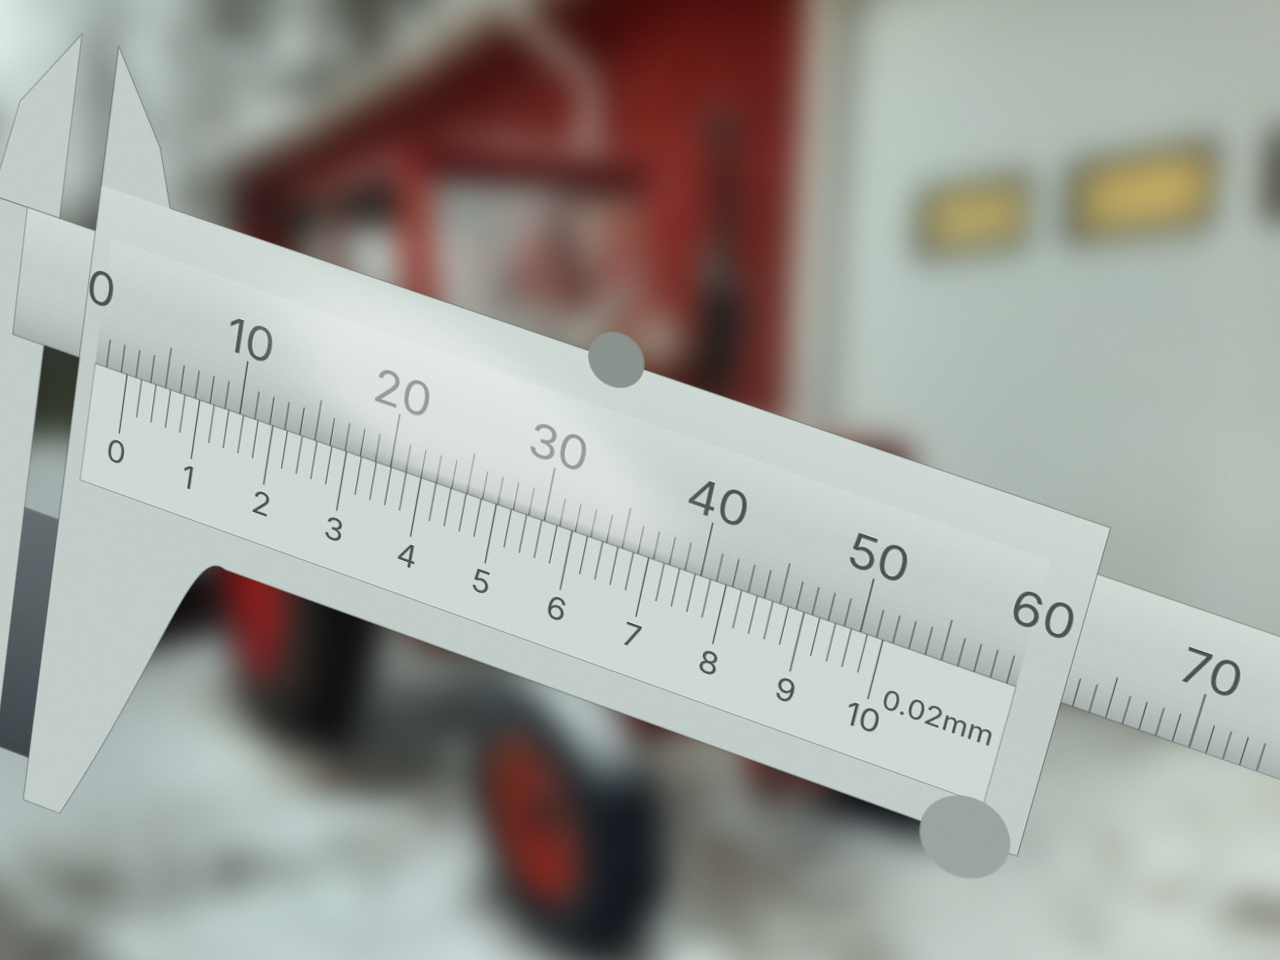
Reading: 2.4 mm
